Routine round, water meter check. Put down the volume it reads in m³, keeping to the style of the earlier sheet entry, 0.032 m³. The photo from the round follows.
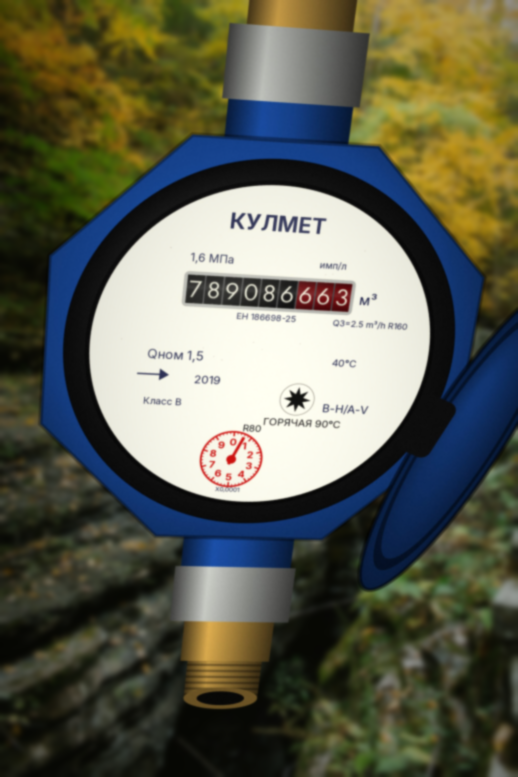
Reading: 789086.6630 m³
